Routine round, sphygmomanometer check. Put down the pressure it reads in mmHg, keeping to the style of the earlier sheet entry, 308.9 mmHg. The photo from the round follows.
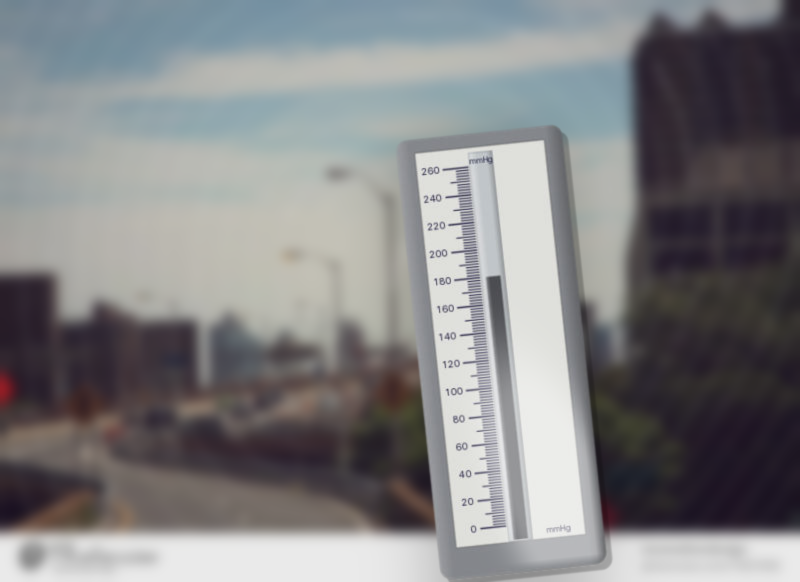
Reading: 180 mmHg
